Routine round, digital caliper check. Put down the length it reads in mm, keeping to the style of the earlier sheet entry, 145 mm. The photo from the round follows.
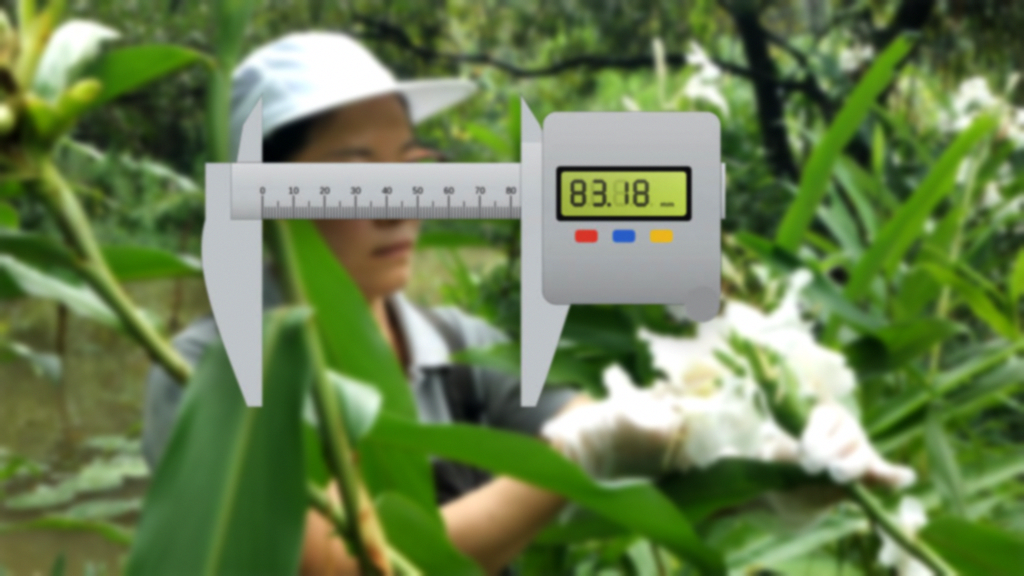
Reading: 83.18 mm
